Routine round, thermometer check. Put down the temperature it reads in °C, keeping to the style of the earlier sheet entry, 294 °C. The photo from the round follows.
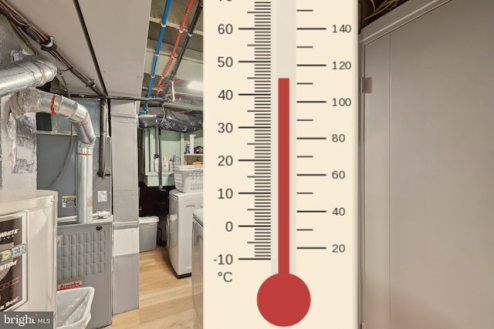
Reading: 45 °C
